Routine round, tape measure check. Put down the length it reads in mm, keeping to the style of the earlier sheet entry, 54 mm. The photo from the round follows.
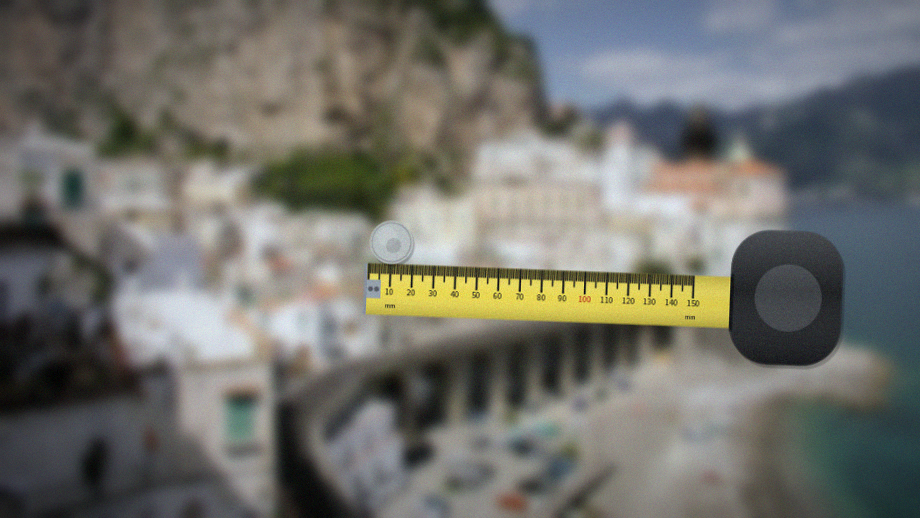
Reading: 20 mm
